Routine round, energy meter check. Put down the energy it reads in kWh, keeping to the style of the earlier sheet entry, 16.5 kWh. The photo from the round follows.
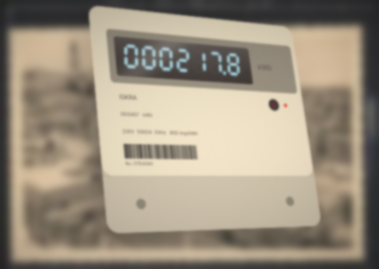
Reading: 217.8 kWh
